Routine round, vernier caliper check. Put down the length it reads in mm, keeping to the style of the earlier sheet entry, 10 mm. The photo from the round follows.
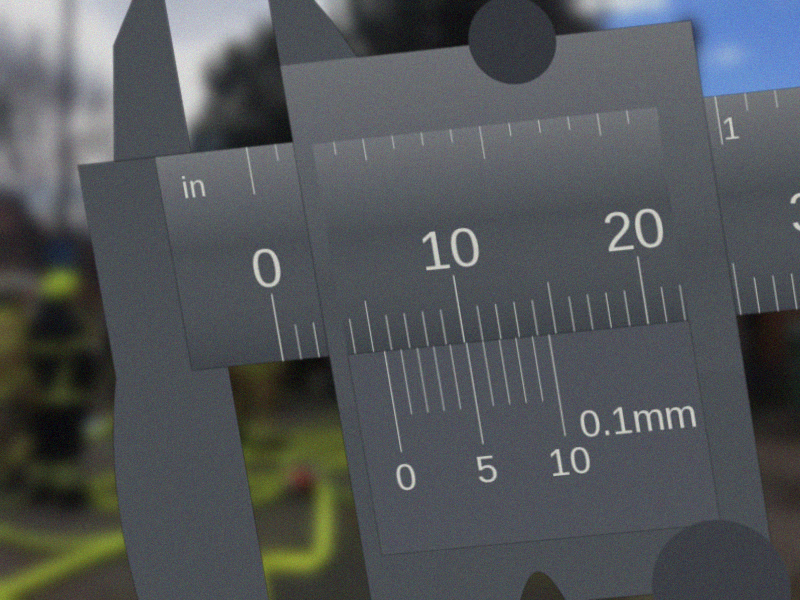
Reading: 5.6 mm
